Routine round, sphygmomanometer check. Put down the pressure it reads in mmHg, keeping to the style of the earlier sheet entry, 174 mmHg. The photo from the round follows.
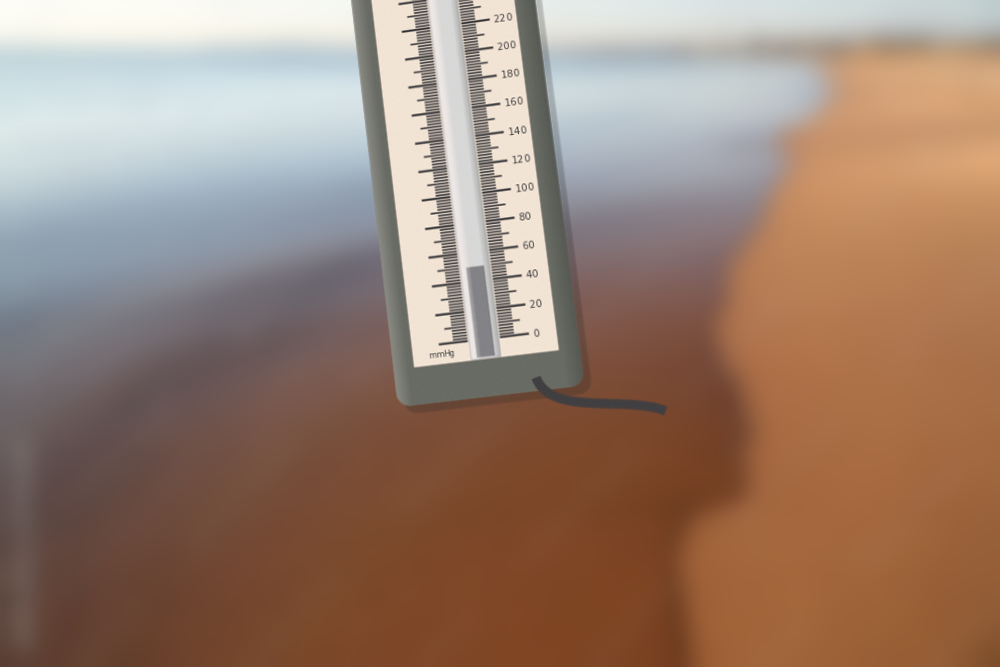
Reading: 50 mmHg
